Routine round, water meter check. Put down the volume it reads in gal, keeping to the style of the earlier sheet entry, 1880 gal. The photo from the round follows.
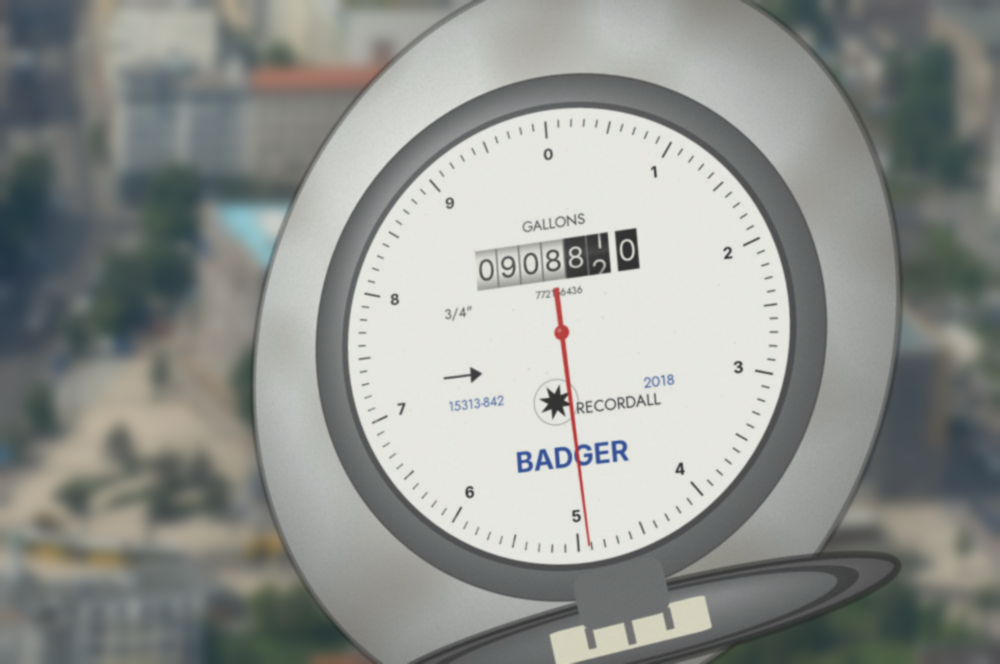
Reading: 908814.9 gal
